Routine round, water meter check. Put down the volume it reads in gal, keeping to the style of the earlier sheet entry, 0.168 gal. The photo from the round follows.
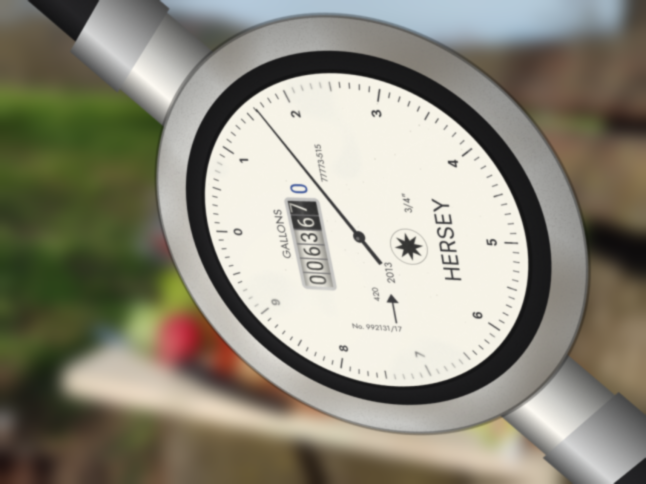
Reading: 63671.6 gal
